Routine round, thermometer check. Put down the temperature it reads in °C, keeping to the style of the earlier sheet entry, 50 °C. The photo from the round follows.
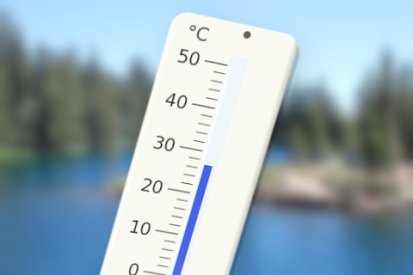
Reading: 27 °C
